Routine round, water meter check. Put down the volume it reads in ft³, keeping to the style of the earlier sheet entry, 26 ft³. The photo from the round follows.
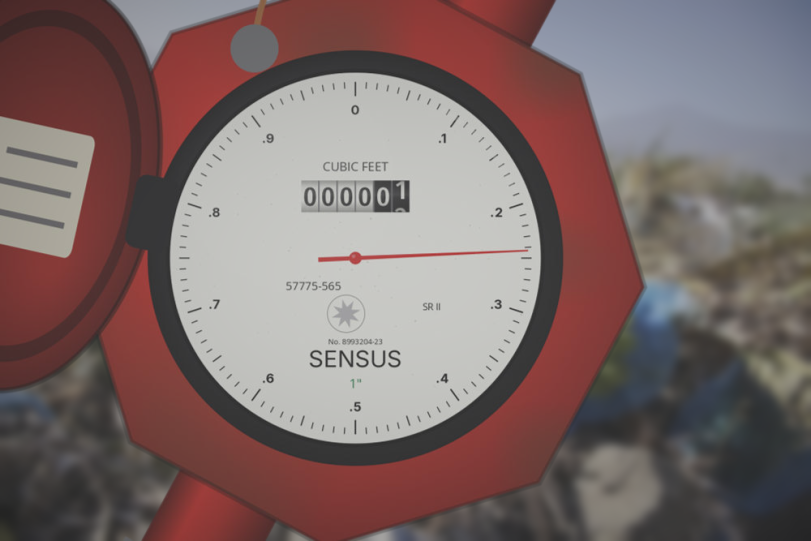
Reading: 1.24 ft³
